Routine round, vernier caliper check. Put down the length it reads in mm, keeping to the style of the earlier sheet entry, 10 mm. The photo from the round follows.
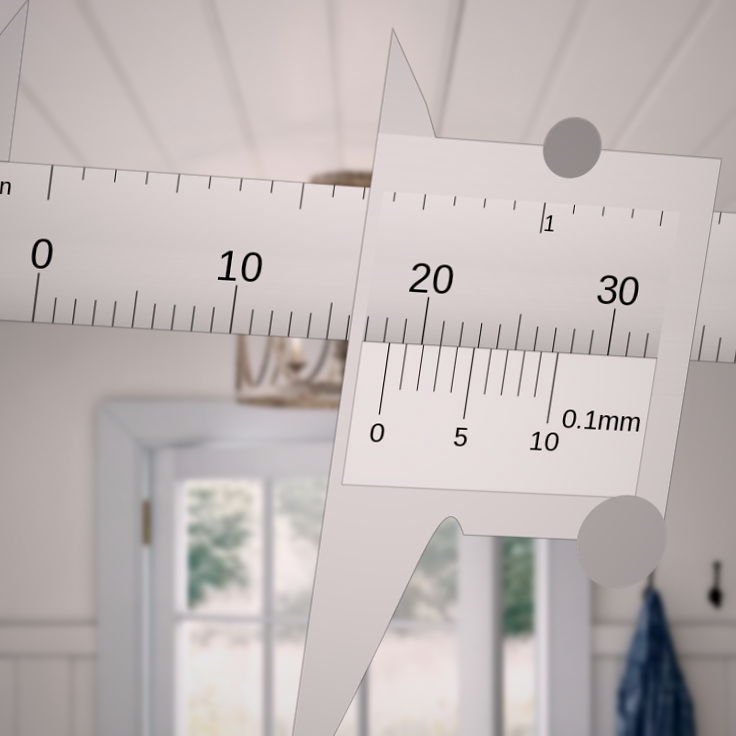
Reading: 18.3 mm
